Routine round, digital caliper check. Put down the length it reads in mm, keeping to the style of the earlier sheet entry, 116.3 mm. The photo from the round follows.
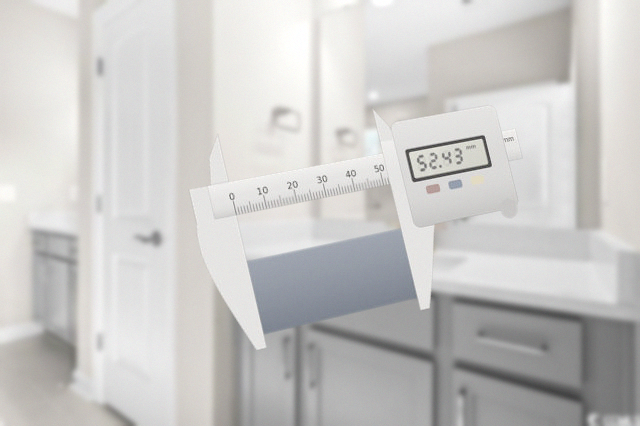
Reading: 52.43 mm
